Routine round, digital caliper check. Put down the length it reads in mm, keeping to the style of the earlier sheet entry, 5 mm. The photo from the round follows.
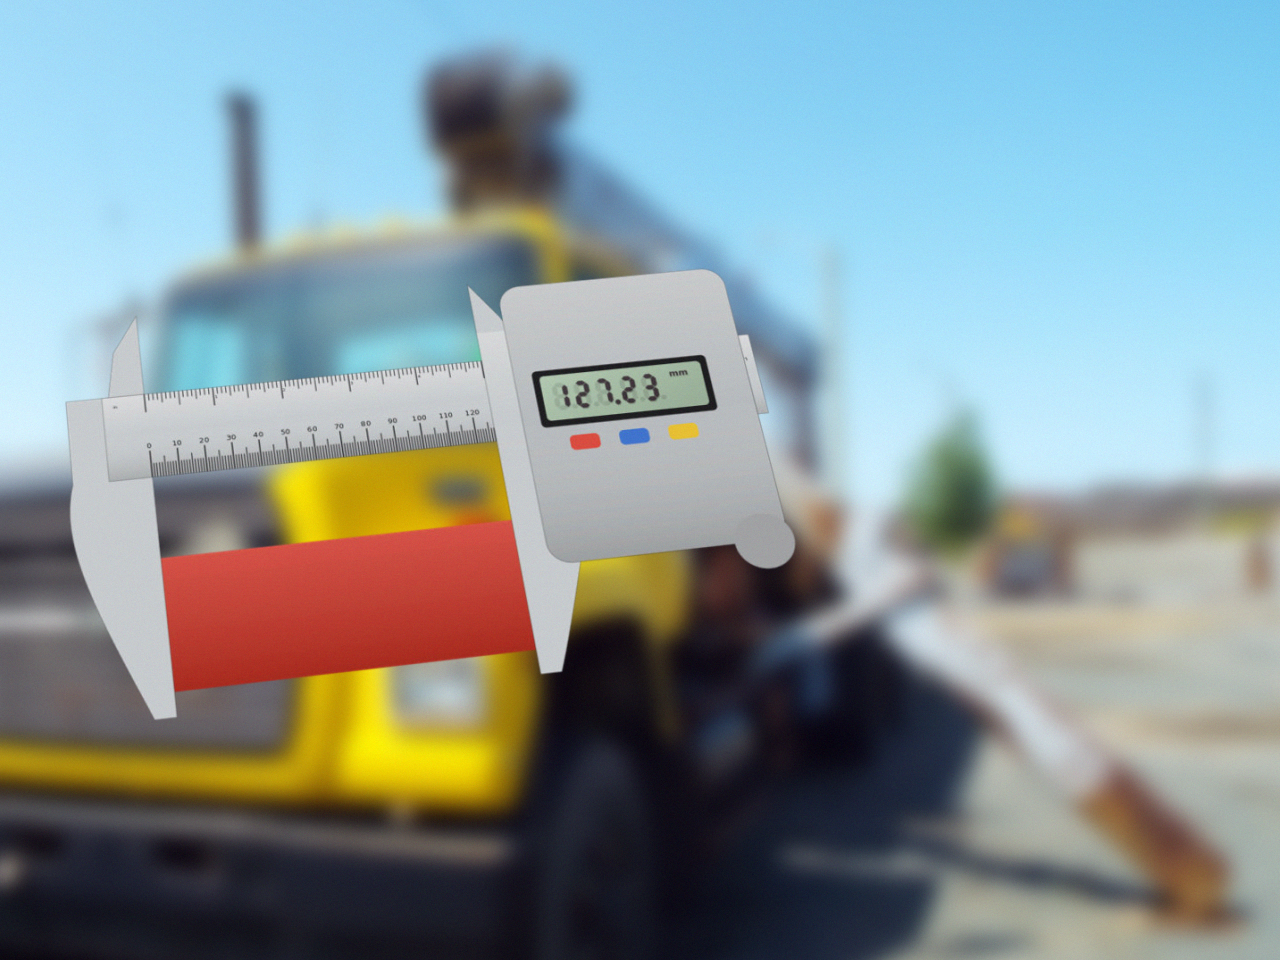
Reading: 127.23 mm
